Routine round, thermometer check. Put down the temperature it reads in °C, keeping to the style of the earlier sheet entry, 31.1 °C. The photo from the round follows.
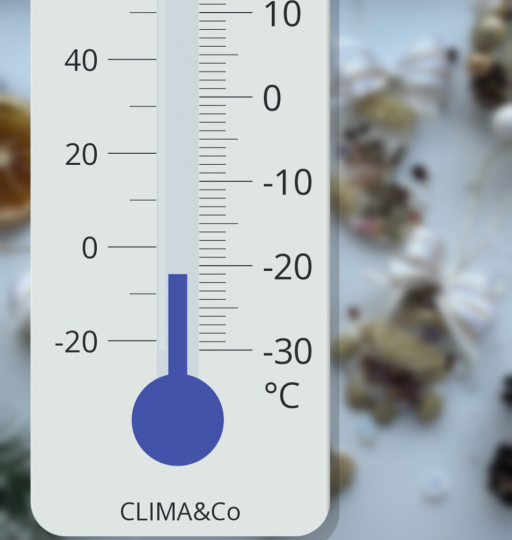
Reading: -21 °C
